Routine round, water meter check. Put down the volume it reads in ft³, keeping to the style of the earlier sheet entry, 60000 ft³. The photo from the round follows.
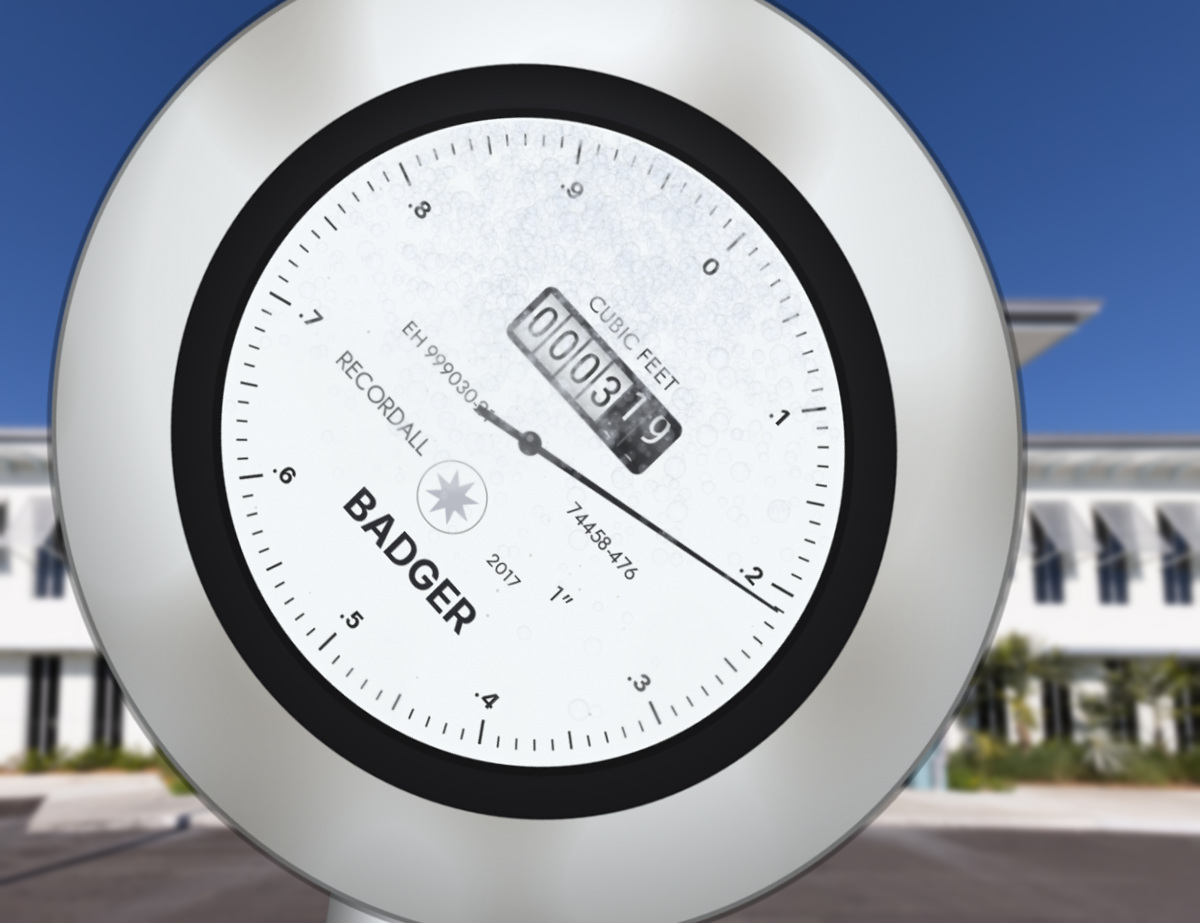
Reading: 319.21 ft³
